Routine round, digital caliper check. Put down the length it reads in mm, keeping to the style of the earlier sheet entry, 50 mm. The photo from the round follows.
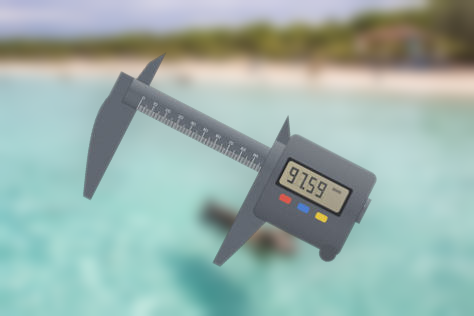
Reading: 97.59 mm
